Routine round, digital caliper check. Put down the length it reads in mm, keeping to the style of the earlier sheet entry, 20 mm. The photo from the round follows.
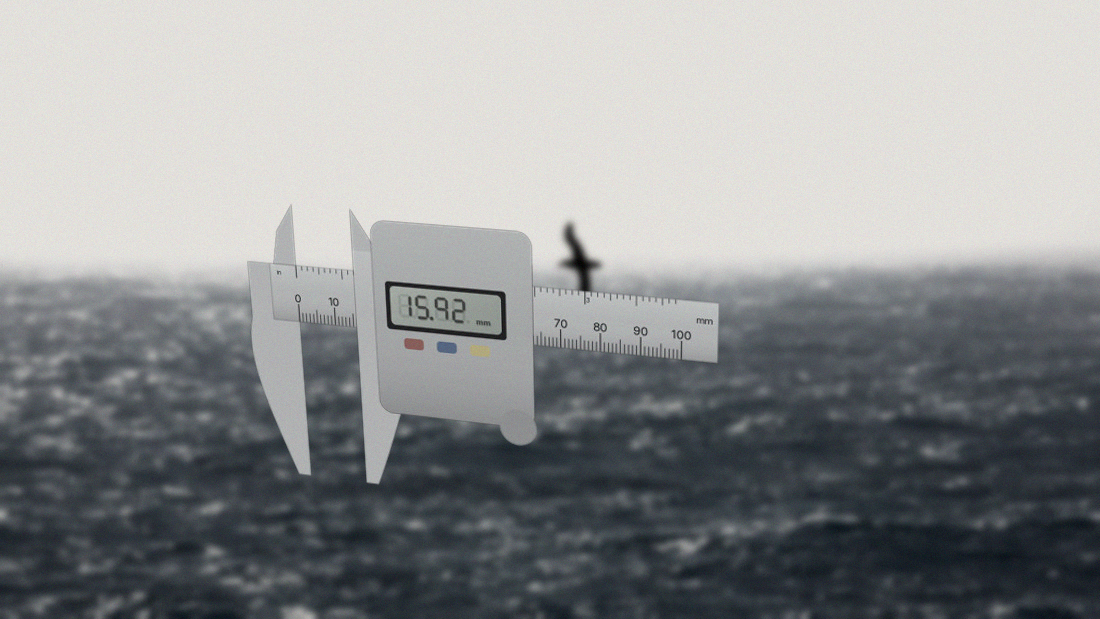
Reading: 15.92 mm
